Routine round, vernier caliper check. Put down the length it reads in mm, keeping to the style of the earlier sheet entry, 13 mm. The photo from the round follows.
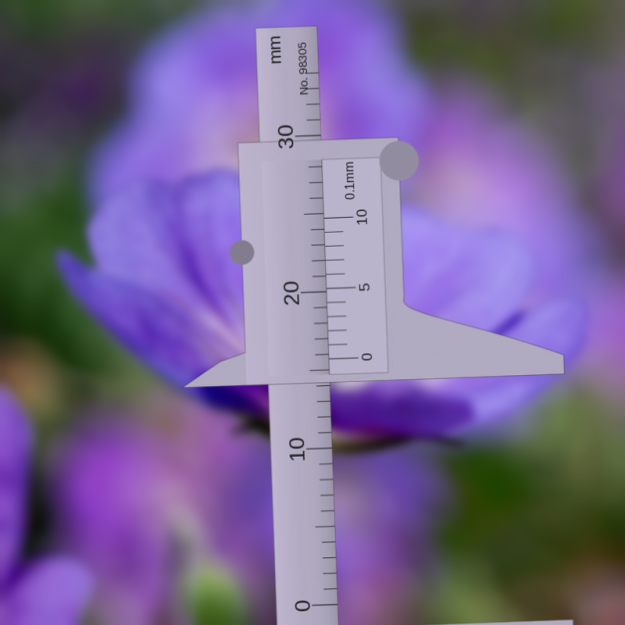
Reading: 15.7 mm
